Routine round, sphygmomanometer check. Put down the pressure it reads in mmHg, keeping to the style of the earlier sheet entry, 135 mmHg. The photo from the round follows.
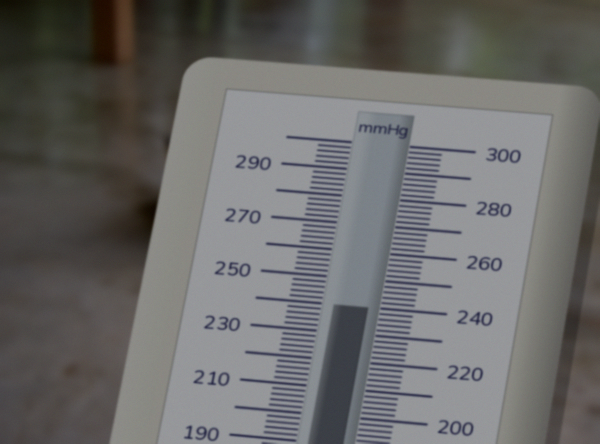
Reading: 240 mmHg
